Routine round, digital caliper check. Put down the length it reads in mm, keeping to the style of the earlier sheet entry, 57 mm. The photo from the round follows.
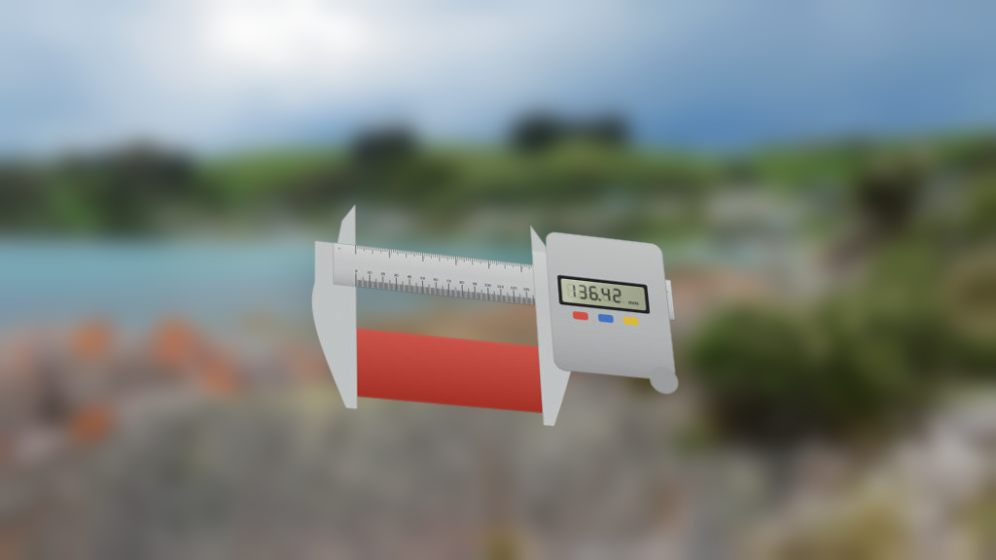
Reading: 136.42 mm
